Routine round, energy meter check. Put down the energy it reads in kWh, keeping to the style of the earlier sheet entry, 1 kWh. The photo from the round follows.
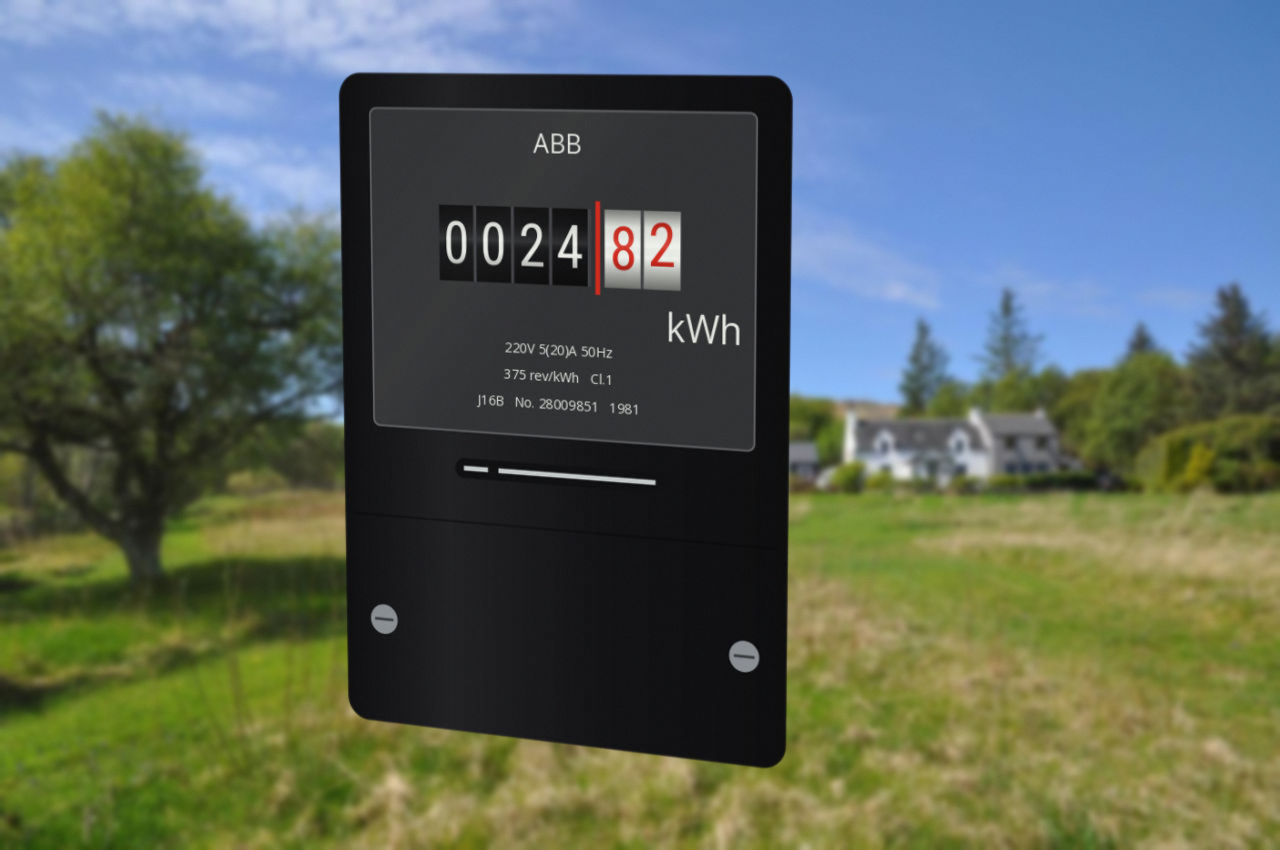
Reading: 24.82 kWh
